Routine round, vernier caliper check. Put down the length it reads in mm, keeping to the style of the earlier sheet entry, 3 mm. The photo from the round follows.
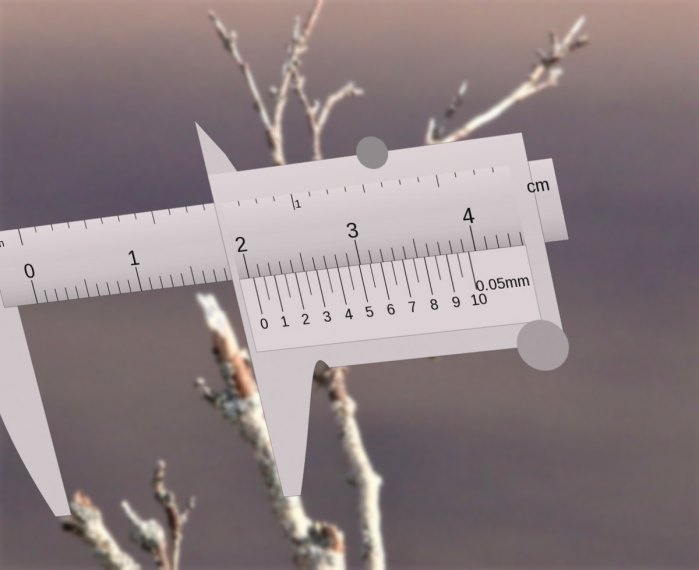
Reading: 20.4 mm
